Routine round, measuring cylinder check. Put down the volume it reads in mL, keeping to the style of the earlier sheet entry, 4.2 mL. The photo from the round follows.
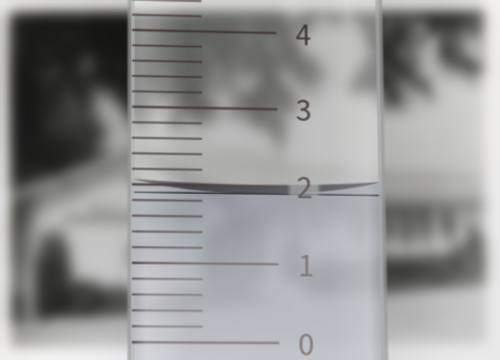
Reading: 1.9 mL
